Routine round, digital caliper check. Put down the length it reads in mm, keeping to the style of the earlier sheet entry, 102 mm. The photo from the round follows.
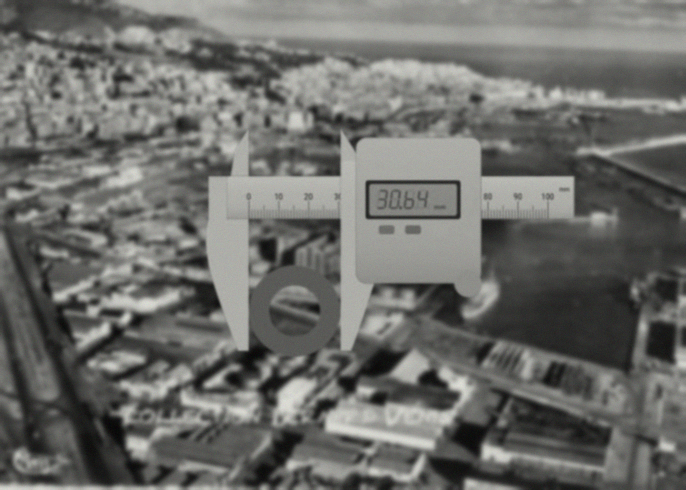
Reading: 30.64 mm
